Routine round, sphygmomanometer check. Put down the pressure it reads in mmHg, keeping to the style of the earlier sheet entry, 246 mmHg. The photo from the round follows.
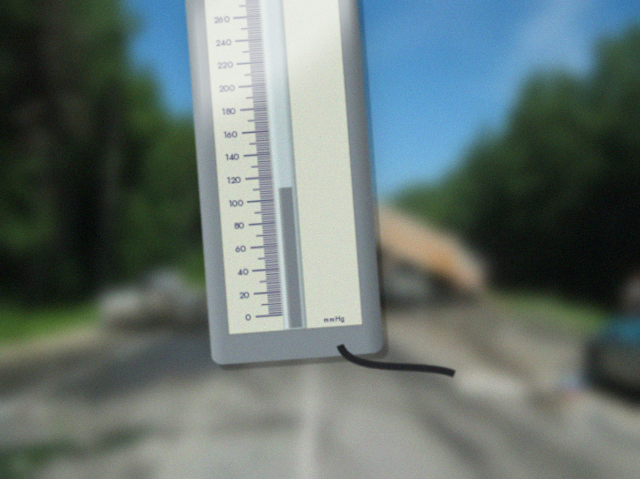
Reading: 110 mmHg
